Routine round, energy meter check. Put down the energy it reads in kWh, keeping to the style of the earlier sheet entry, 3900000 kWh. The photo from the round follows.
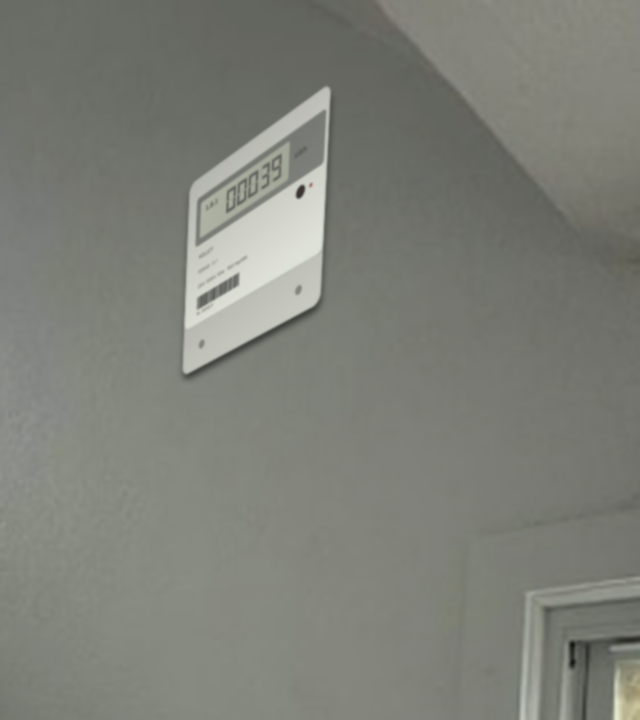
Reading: 39 kWh
